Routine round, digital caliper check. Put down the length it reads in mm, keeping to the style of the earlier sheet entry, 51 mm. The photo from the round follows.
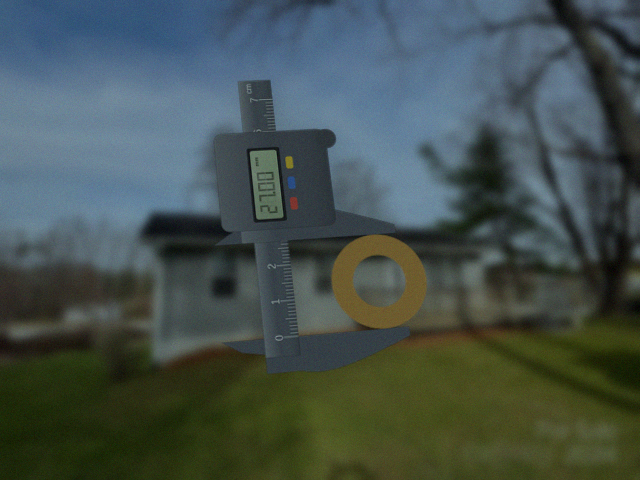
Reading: 27.00 mm
